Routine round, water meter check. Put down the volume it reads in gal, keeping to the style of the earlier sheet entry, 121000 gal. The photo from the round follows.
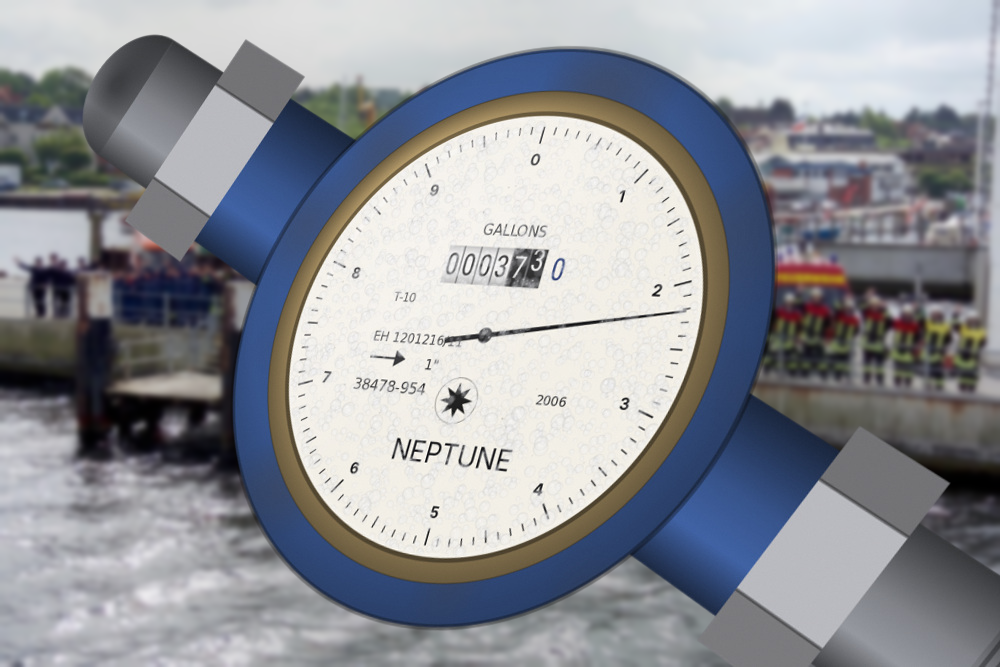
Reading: 3732.2 gal
